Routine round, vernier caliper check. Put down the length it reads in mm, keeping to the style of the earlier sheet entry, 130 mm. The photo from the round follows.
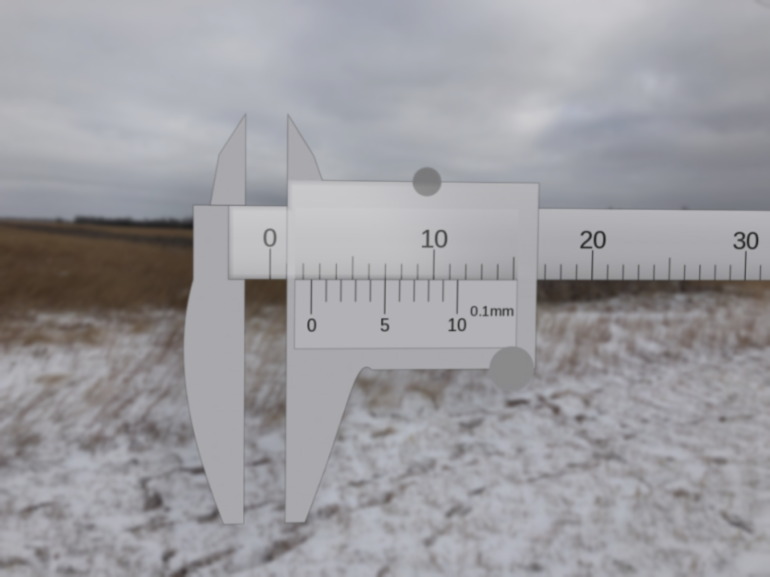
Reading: 2.5 mm
